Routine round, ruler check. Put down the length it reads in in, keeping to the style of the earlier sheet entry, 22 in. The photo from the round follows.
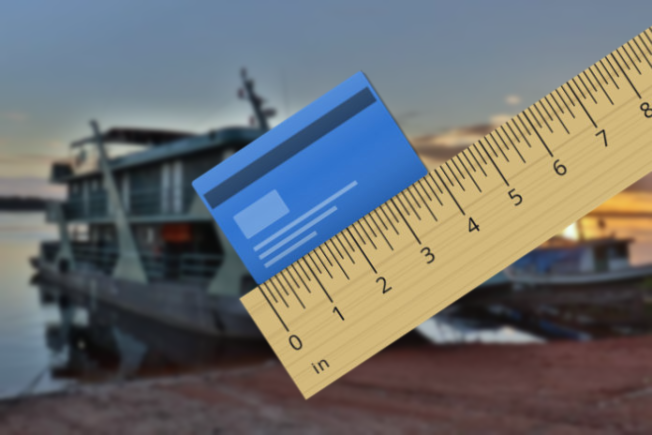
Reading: 3.875 in
